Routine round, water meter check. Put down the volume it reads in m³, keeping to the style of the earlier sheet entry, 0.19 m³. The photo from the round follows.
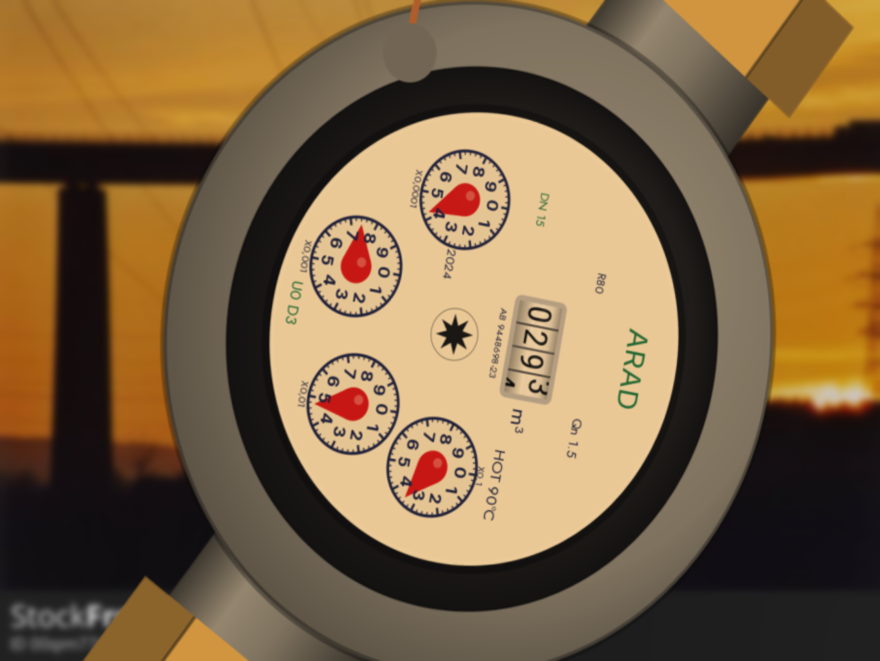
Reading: 293.3474 m³
